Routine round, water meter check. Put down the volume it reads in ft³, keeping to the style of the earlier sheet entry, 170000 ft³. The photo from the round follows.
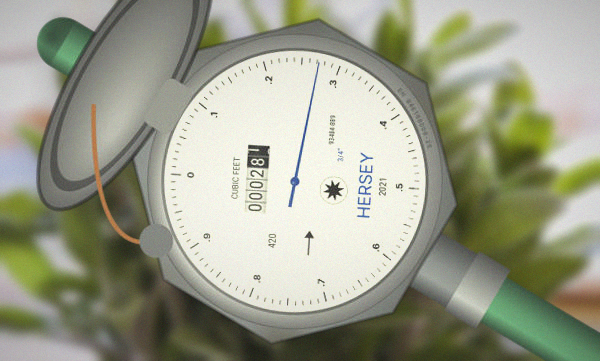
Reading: 281.27 ft³
